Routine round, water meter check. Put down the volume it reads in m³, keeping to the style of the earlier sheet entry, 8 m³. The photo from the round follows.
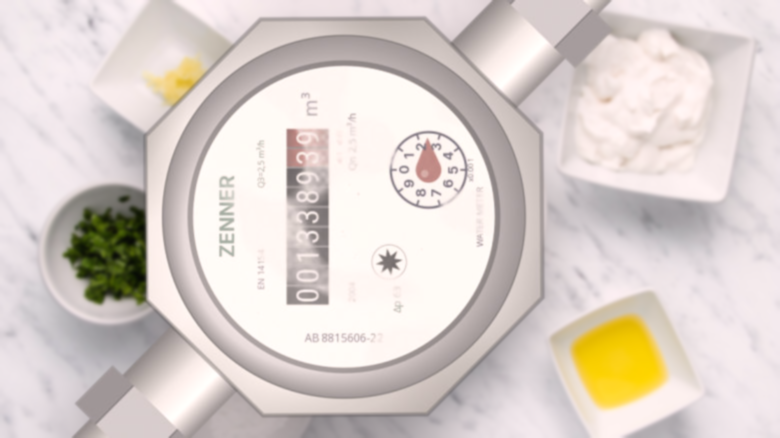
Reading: 13389.392 m³
